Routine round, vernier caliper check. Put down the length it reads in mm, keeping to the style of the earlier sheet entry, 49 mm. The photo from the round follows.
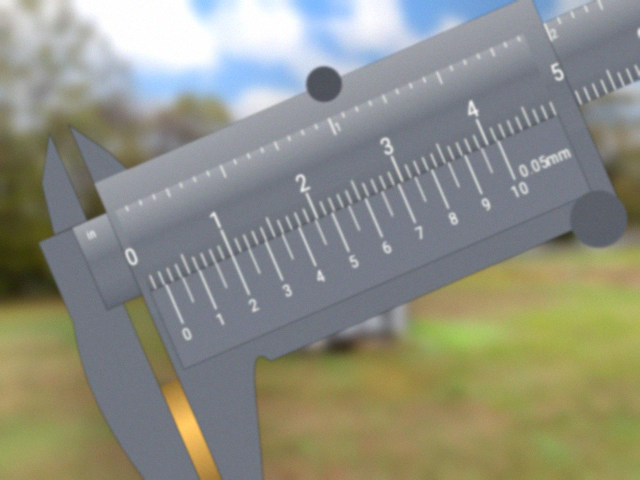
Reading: 2.2 mm
